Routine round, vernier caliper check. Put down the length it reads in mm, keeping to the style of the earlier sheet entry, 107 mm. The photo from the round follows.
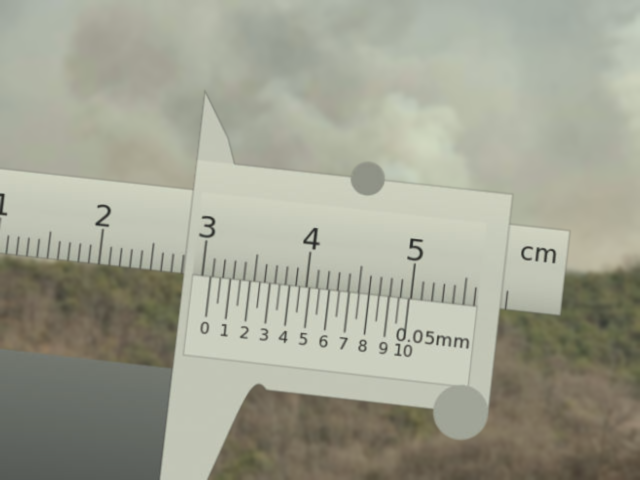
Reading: 30.8 mm
